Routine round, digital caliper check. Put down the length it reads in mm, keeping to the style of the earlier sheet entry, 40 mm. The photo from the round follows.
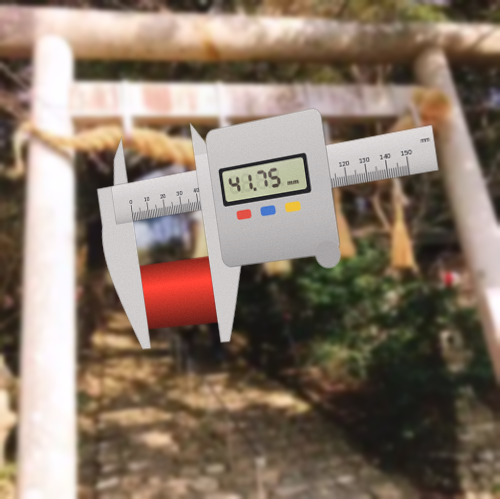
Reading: 41.75 mm
